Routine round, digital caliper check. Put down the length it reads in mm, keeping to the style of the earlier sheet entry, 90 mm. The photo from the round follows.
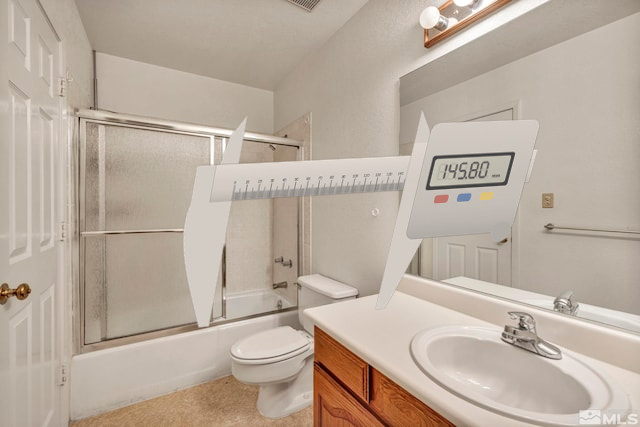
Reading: 145.80 mm
